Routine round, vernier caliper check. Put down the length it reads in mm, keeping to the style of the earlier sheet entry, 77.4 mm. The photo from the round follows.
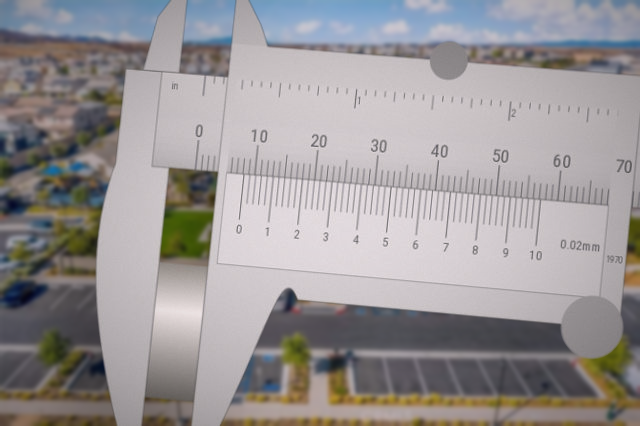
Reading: 8.2 mm
